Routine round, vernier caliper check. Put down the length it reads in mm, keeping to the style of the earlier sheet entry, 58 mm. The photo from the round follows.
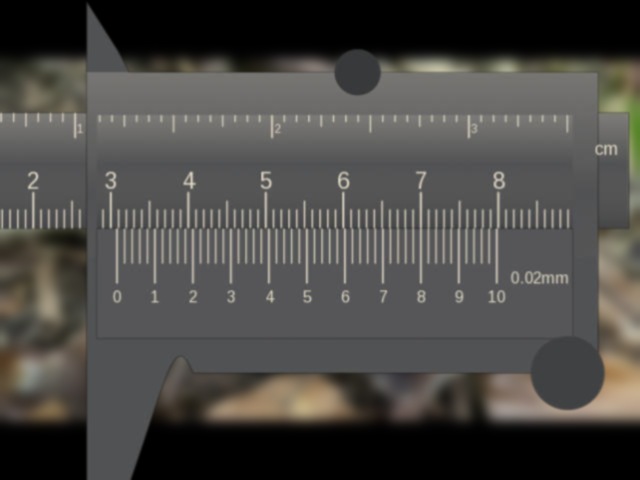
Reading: 30.8 mm
